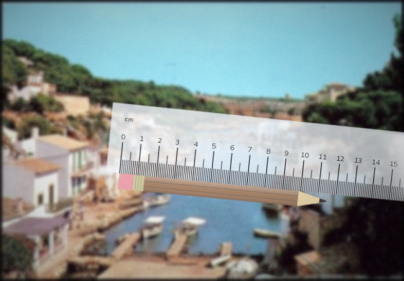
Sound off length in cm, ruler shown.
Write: 11.5 cm
